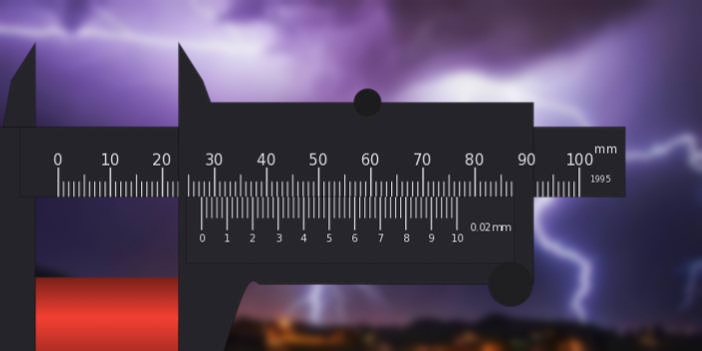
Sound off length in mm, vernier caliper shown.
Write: 27.5 mm
